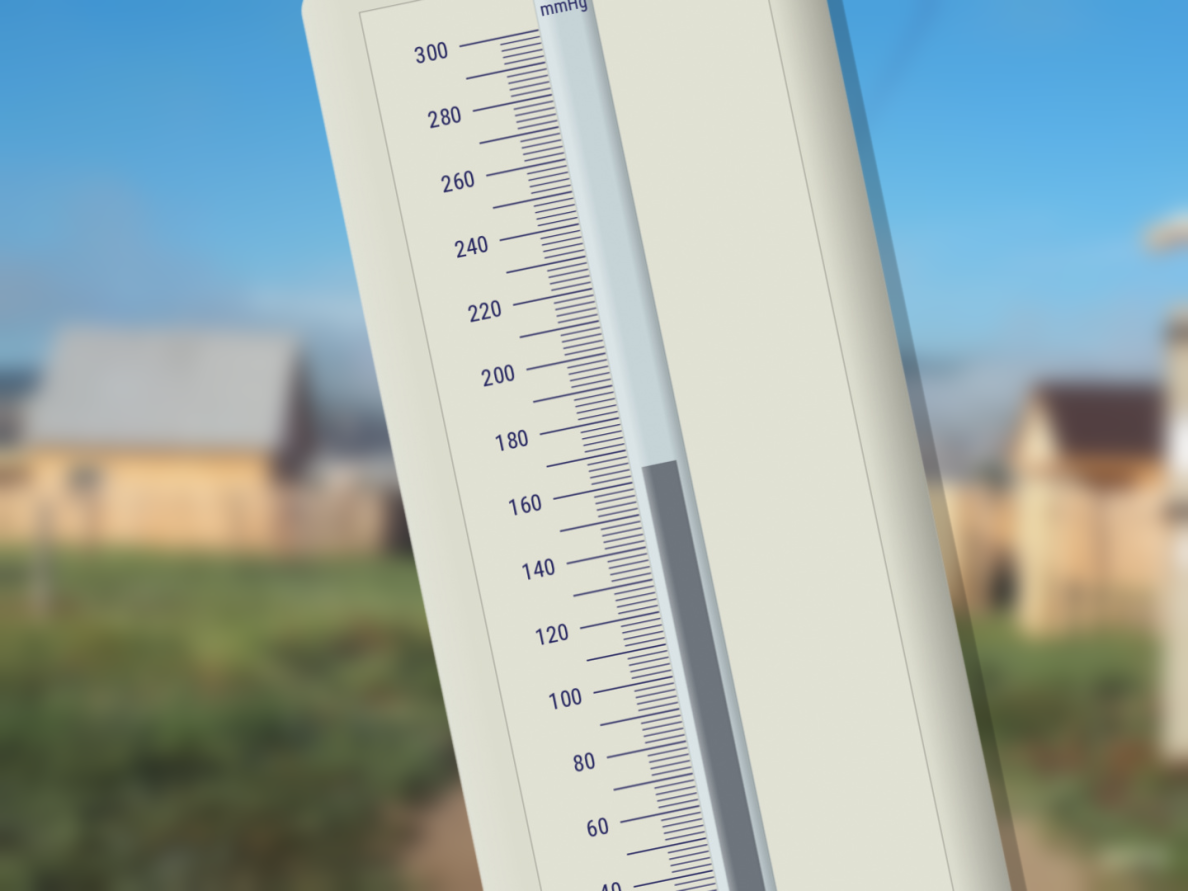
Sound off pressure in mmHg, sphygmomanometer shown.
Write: 164 mmHg
